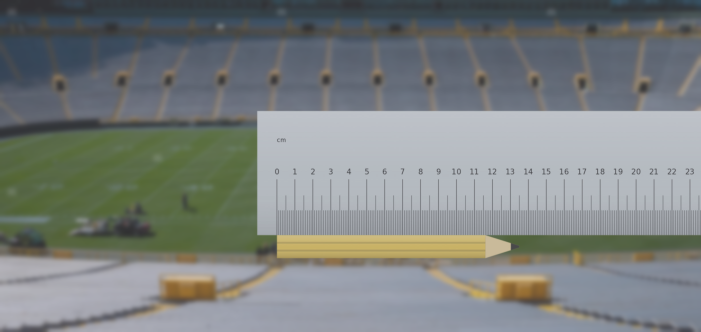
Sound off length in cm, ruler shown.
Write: 13.5 cm
